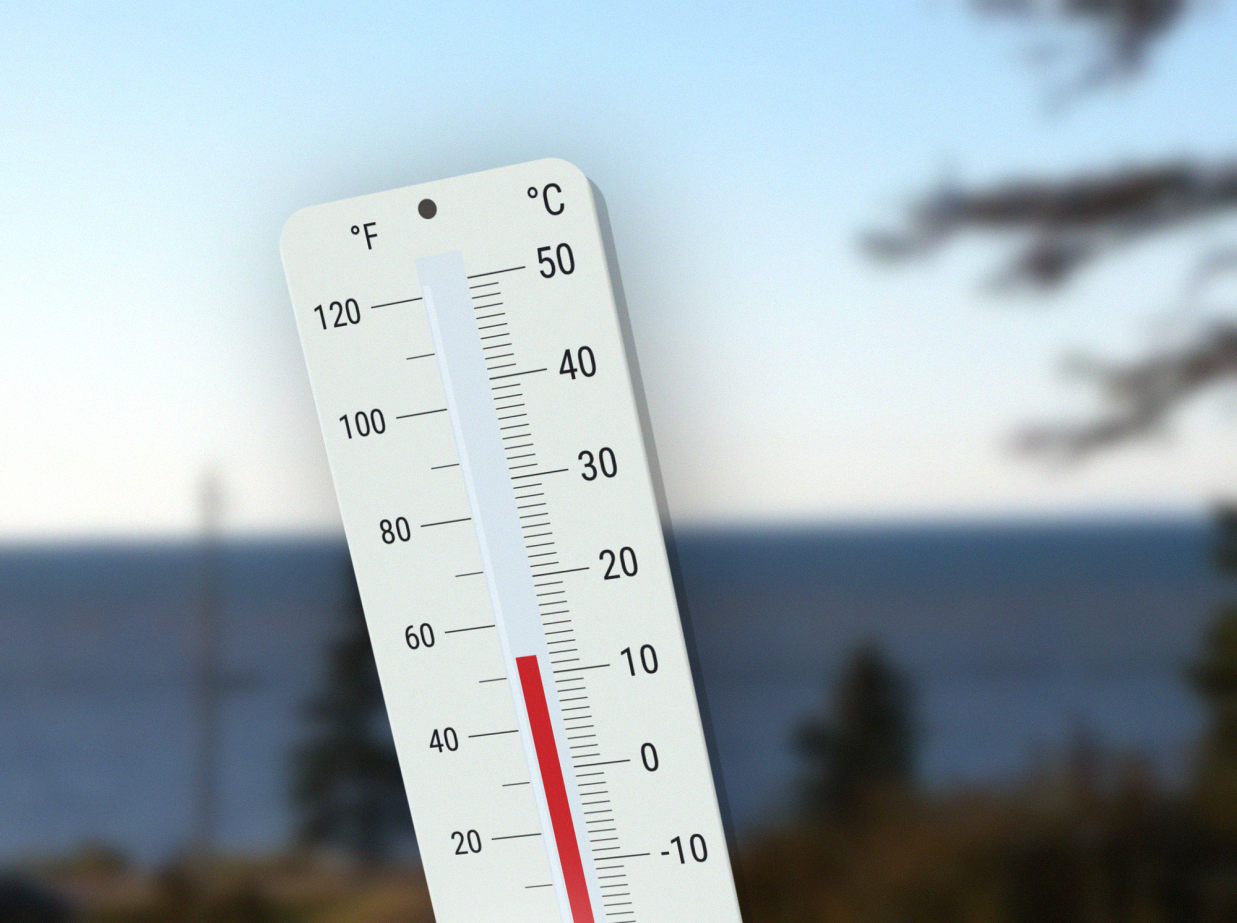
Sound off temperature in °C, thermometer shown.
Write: 12 °C
